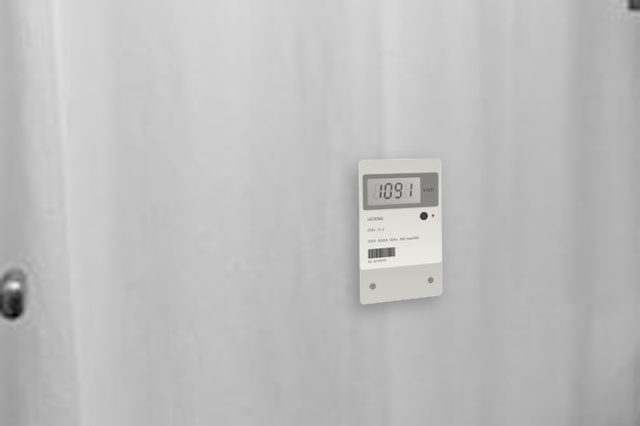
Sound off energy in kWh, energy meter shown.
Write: 1091 kWh
